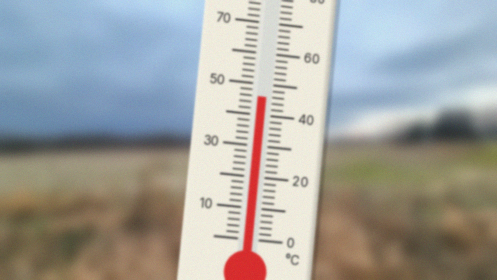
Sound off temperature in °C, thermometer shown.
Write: 46 °C
